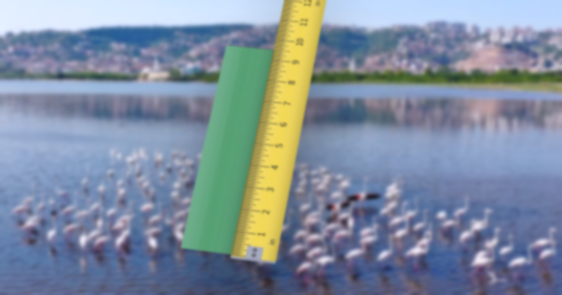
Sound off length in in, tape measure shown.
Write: 9.5 in
